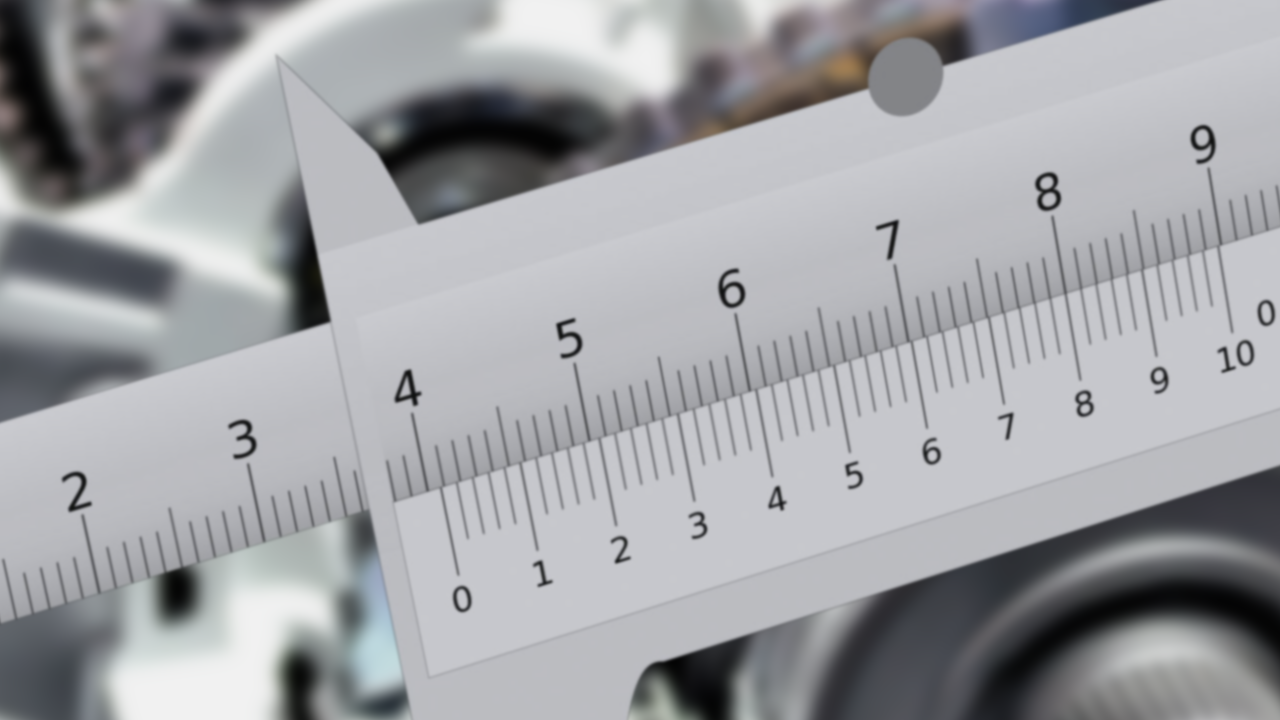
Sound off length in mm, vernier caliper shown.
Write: 40.8 mm
